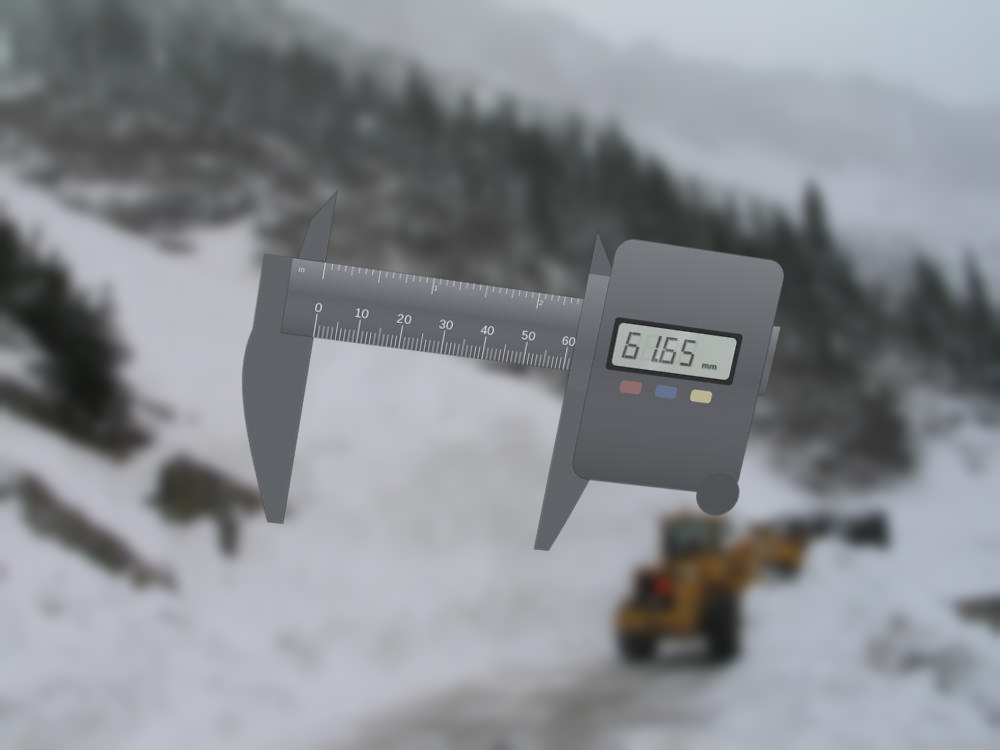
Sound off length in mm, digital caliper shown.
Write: 61.65 mm
